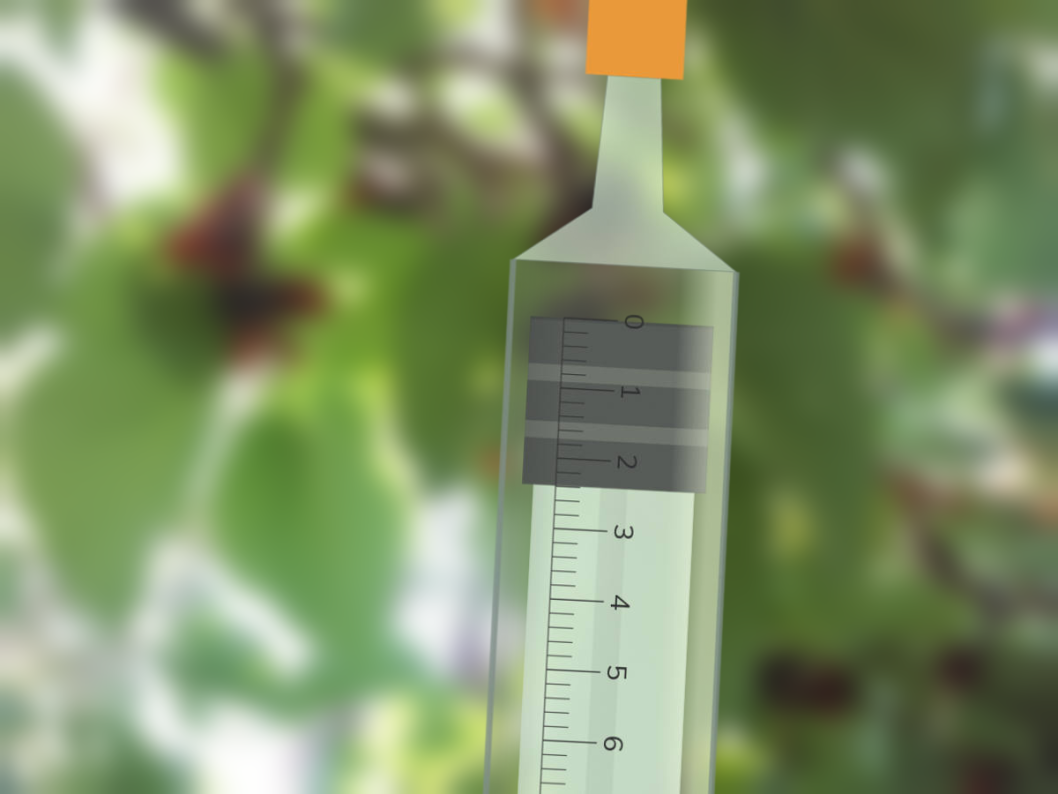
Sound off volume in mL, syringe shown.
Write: 0 mL
